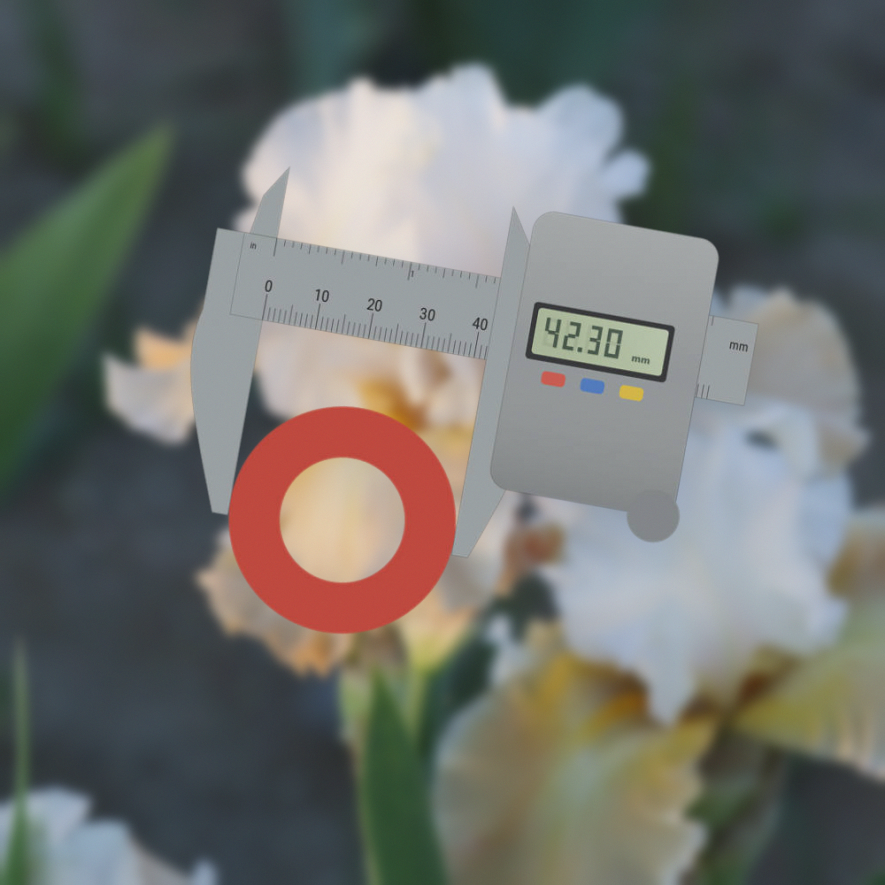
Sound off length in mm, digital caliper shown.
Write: 42.30 mm
